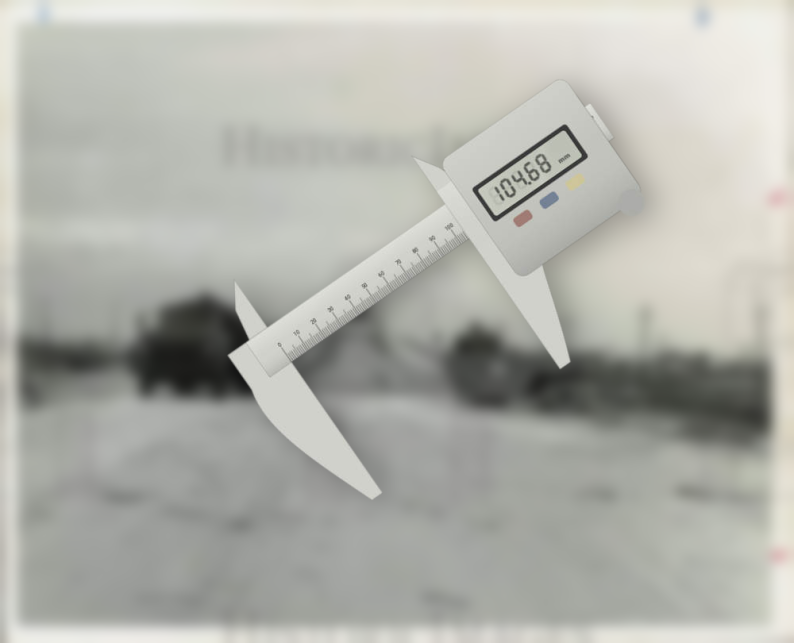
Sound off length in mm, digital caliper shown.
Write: 104.68 mm
